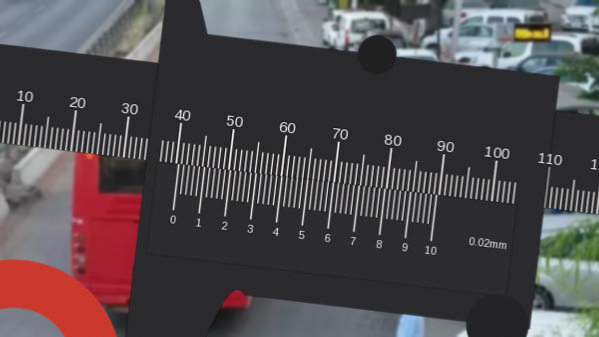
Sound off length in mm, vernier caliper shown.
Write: 40.5 mm
